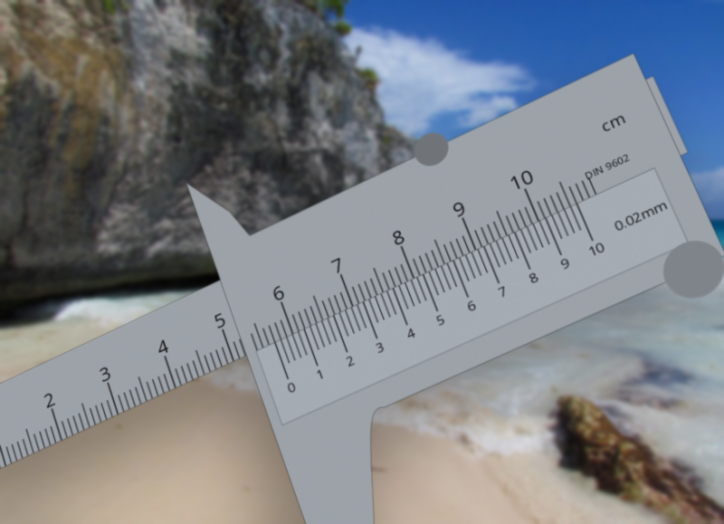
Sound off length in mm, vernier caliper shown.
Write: 57.0 mm
